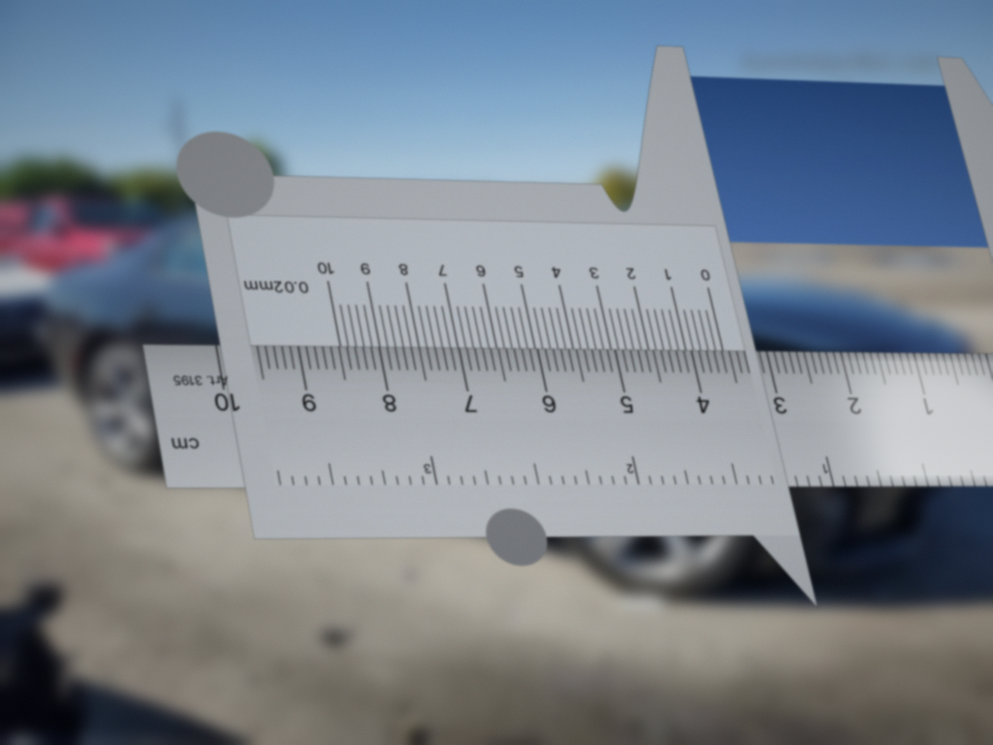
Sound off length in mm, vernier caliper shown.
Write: 35.8 mm
